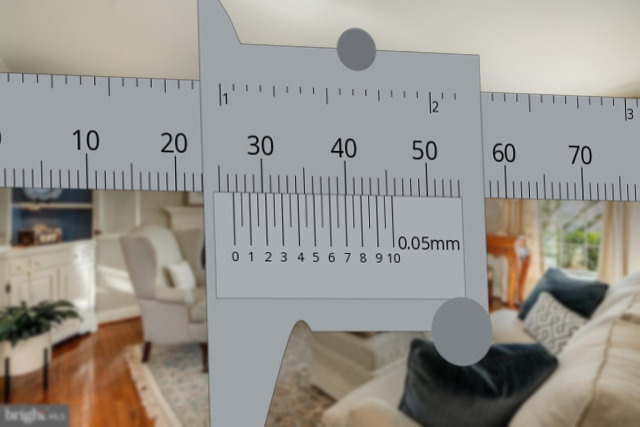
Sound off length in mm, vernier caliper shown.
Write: 26.6 mm
